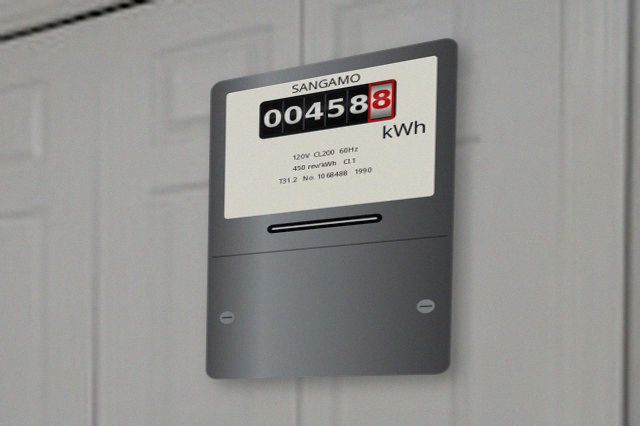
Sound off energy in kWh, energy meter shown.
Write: 458.8 kWh
